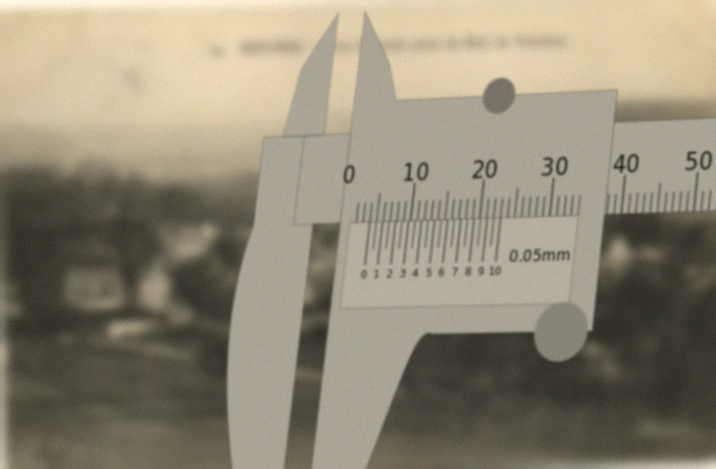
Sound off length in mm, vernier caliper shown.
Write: 4.0 mm
